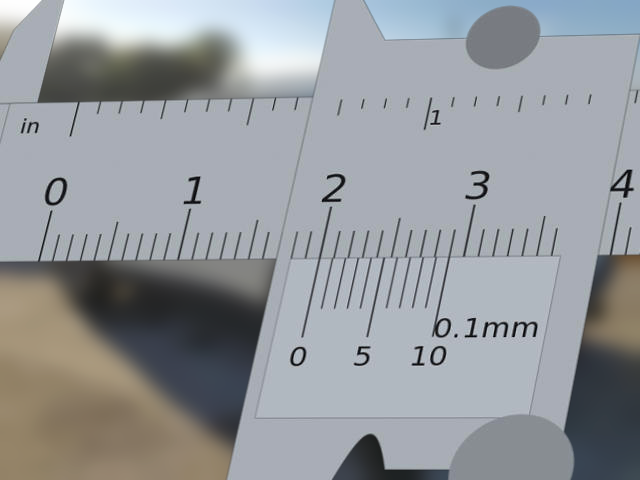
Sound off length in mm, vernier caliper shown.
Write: 20.0 mm
